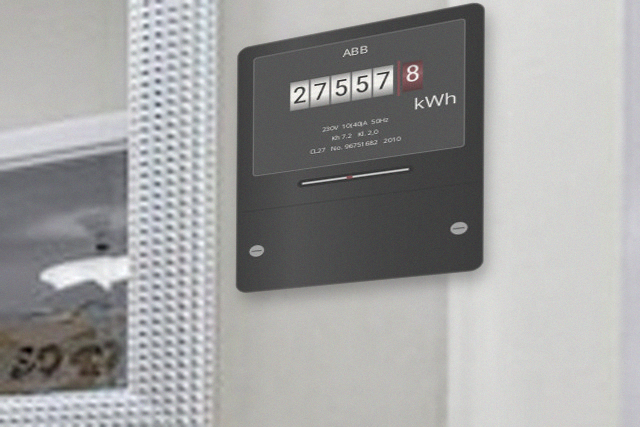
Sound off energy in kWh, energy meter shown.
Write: 27557.8 kWh
